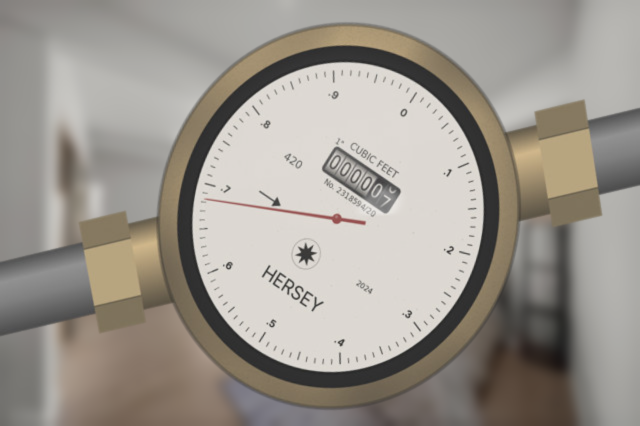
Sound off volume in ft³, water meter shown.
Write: 6.68 ft³
